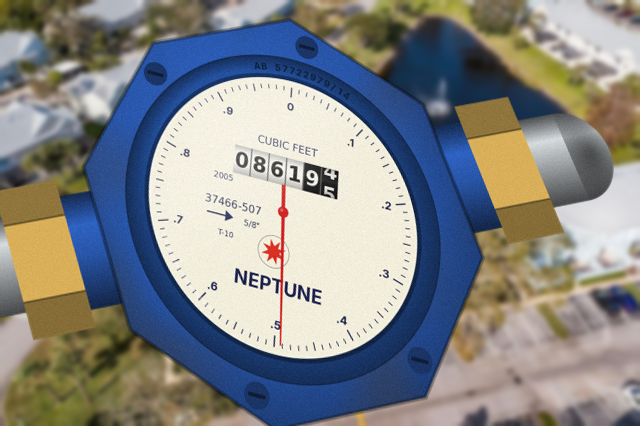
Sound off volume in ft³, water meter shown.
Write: 86194.49 ft³
